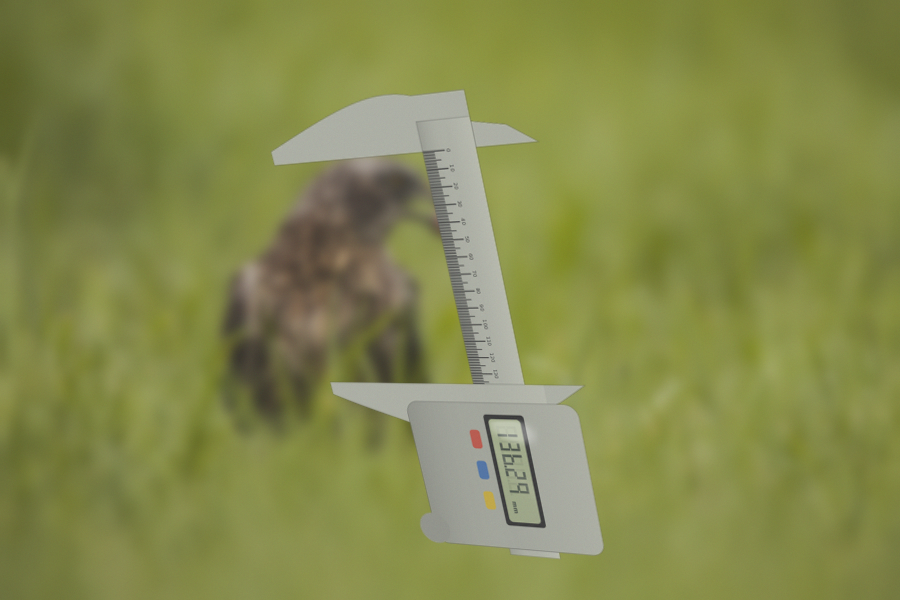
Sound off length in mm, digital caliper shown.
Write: 136.29 mm
